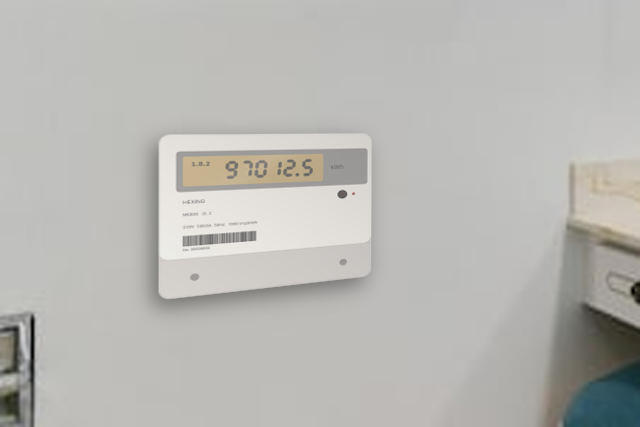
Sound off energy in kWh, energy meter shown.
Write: 97012.5 kWh
